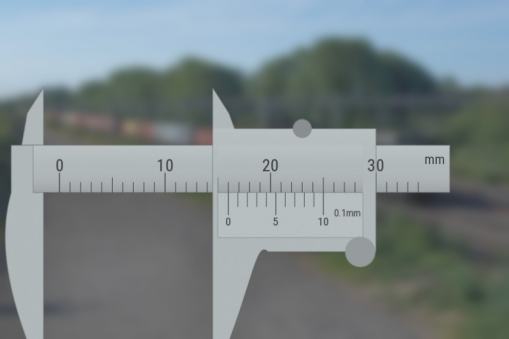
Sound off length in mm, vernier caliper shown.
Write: 16.0 mm
